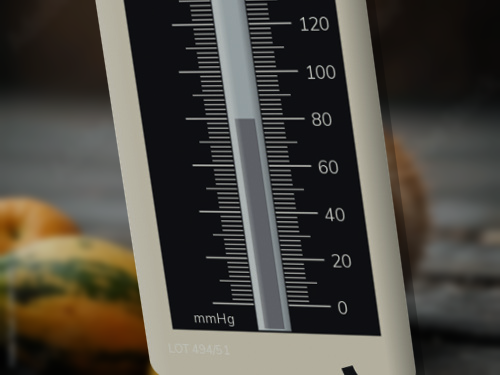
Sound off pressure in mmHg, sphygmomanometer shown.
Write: 80 mmHg
